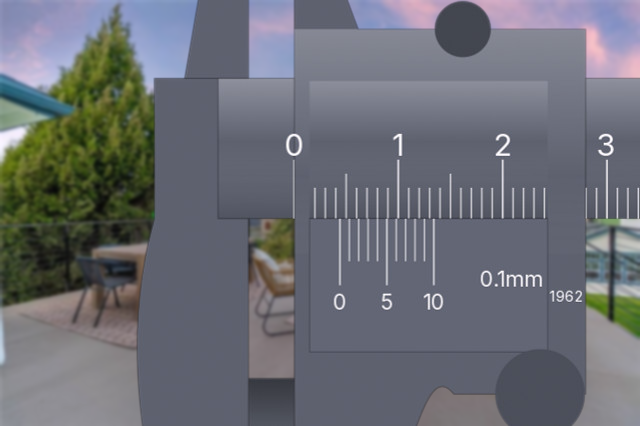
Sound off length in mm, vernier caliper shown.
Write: 4.4 mm
